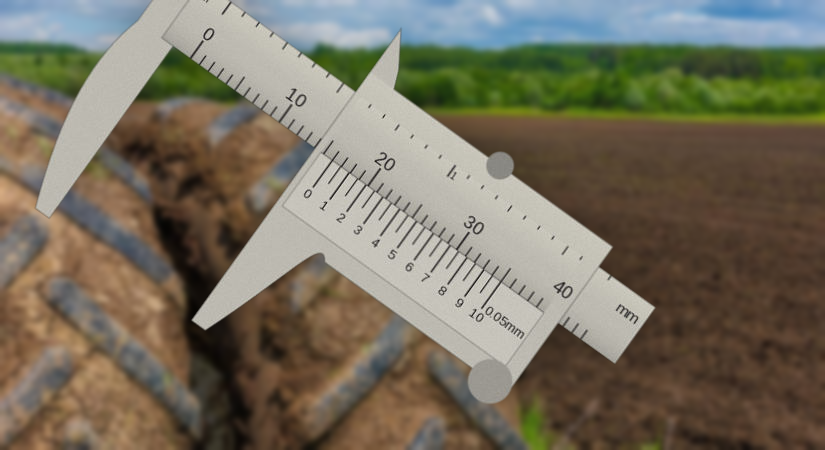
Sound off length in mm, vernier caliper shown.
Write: 16.0 mm
